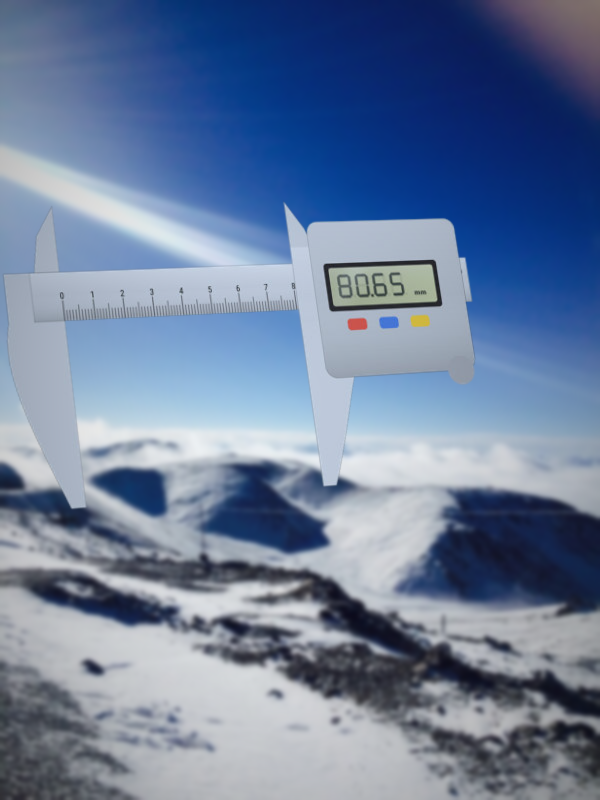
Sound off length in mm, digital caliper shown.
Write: 80.65 mm
